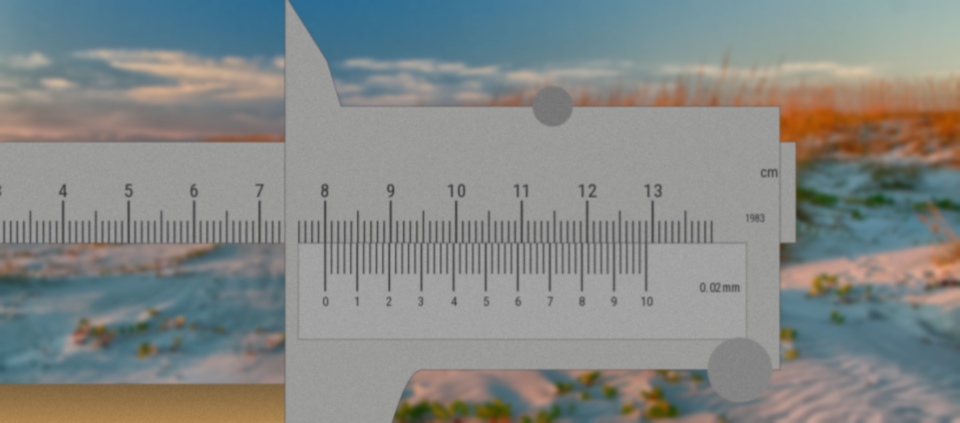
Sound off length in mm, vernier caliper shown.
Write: 80.0 mm
